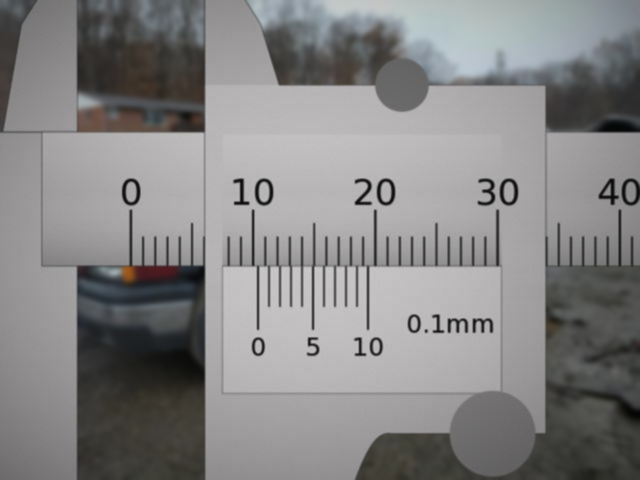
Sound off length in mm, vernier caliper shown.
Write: 10.4 mm
